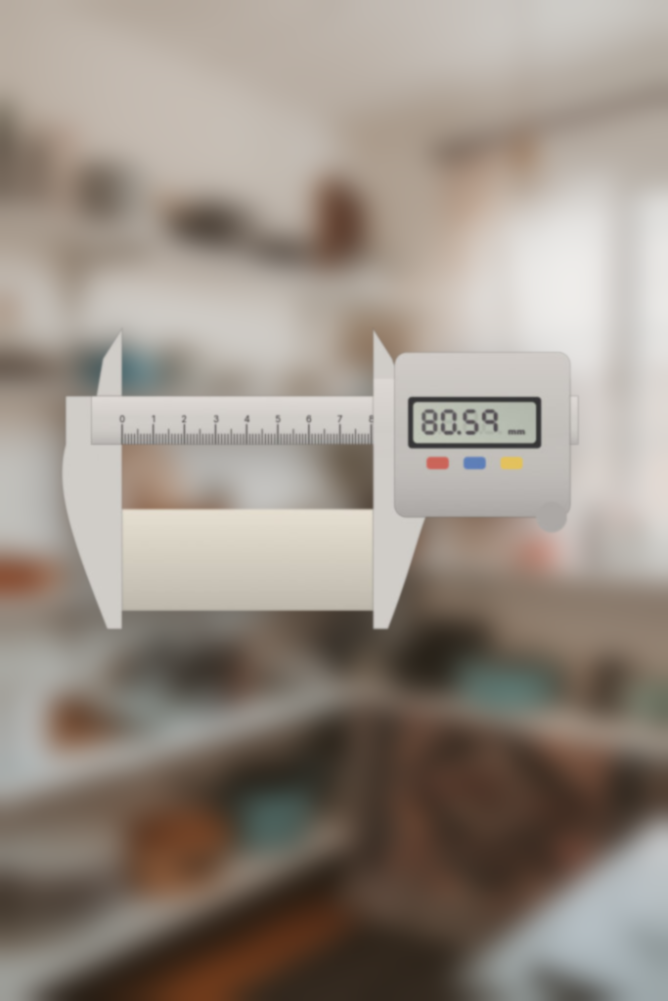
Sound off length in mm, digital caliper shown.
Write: 80.59 mm
